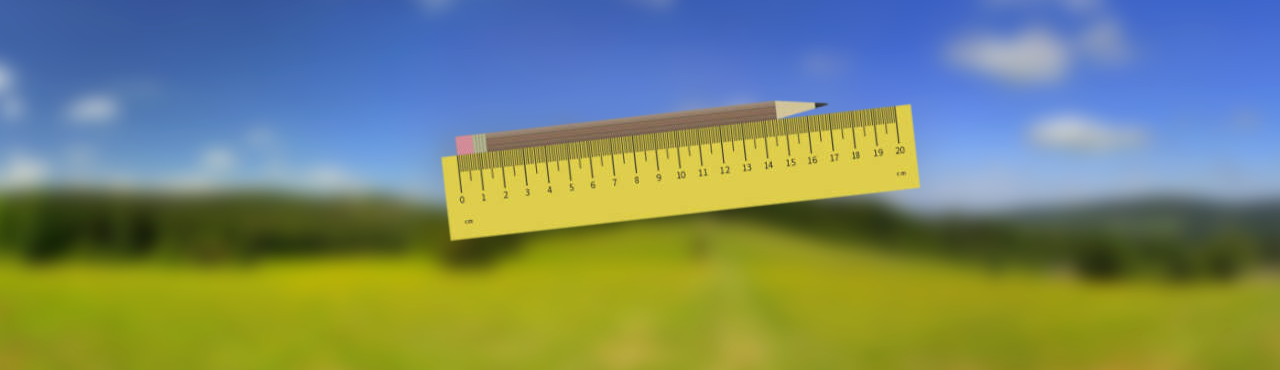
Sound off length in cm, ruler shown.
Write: 17 cm
